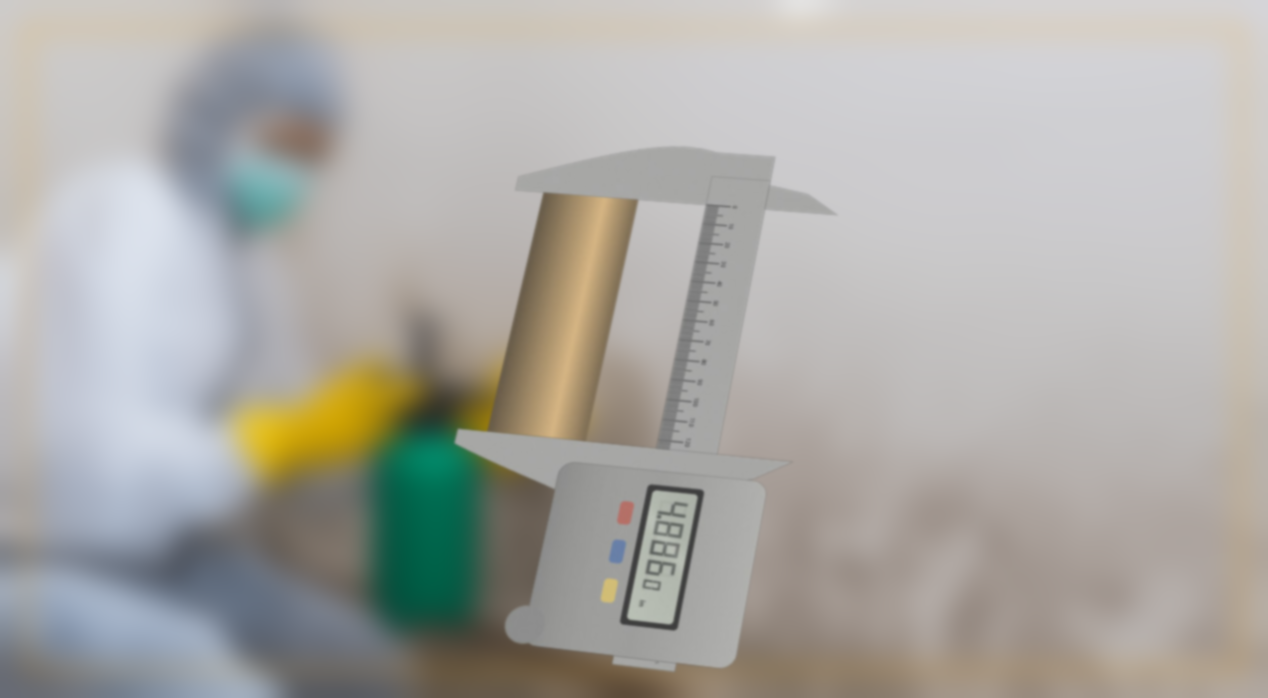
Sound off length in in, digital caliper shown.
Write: 4.8860 in
